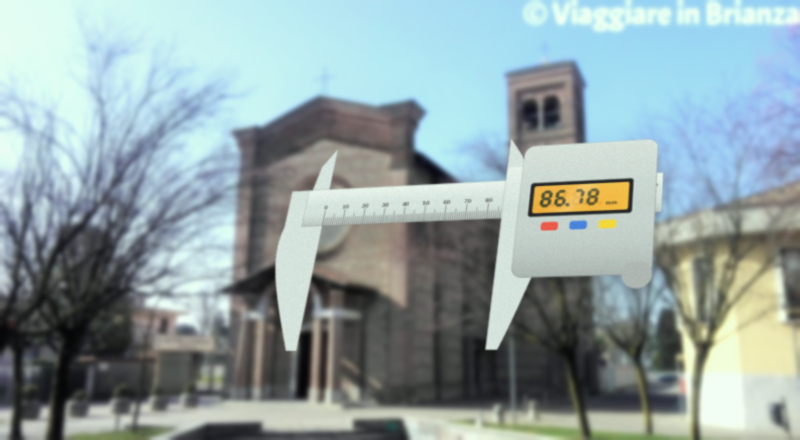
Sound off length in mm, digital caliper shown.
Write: 86.78 mm
